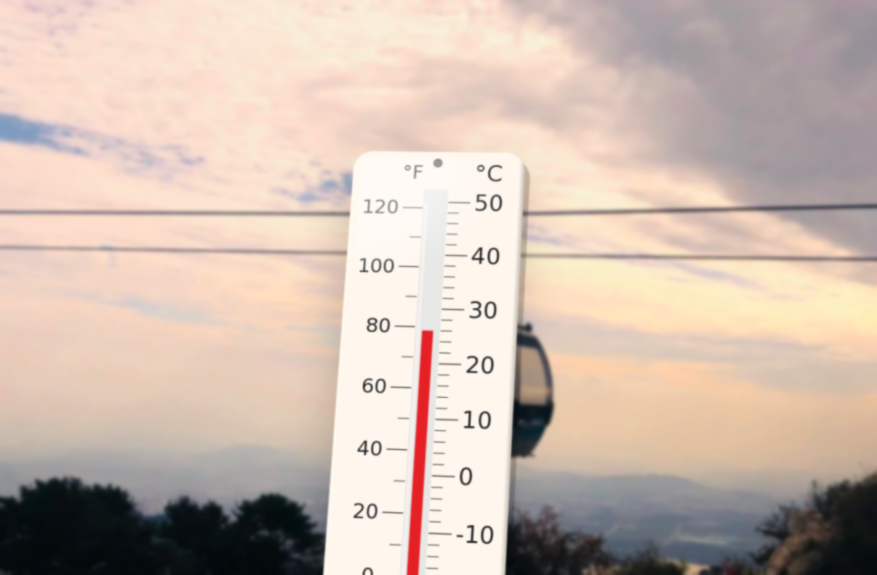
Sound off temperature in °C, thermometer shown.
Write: 26 °C
